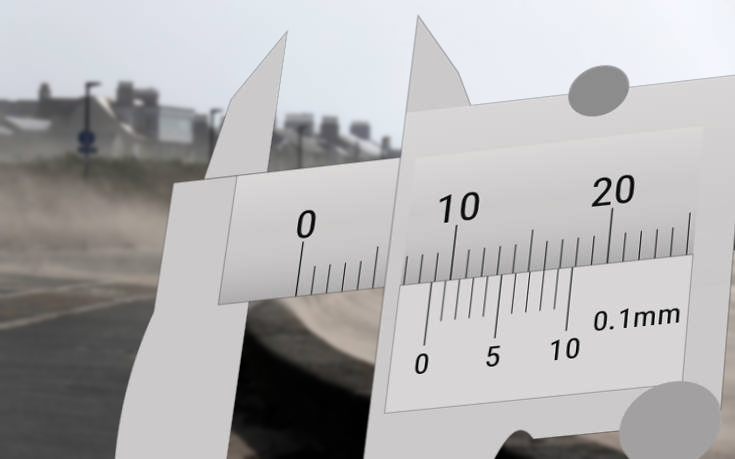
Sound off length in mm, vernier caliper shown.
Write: 8.8 mm
